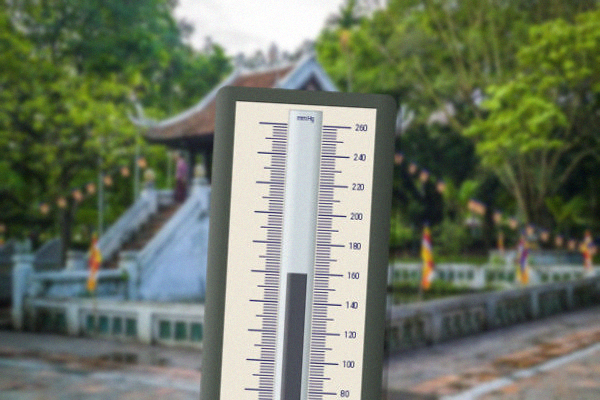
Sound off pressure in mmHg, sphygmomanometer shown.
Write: 160 mmHg
